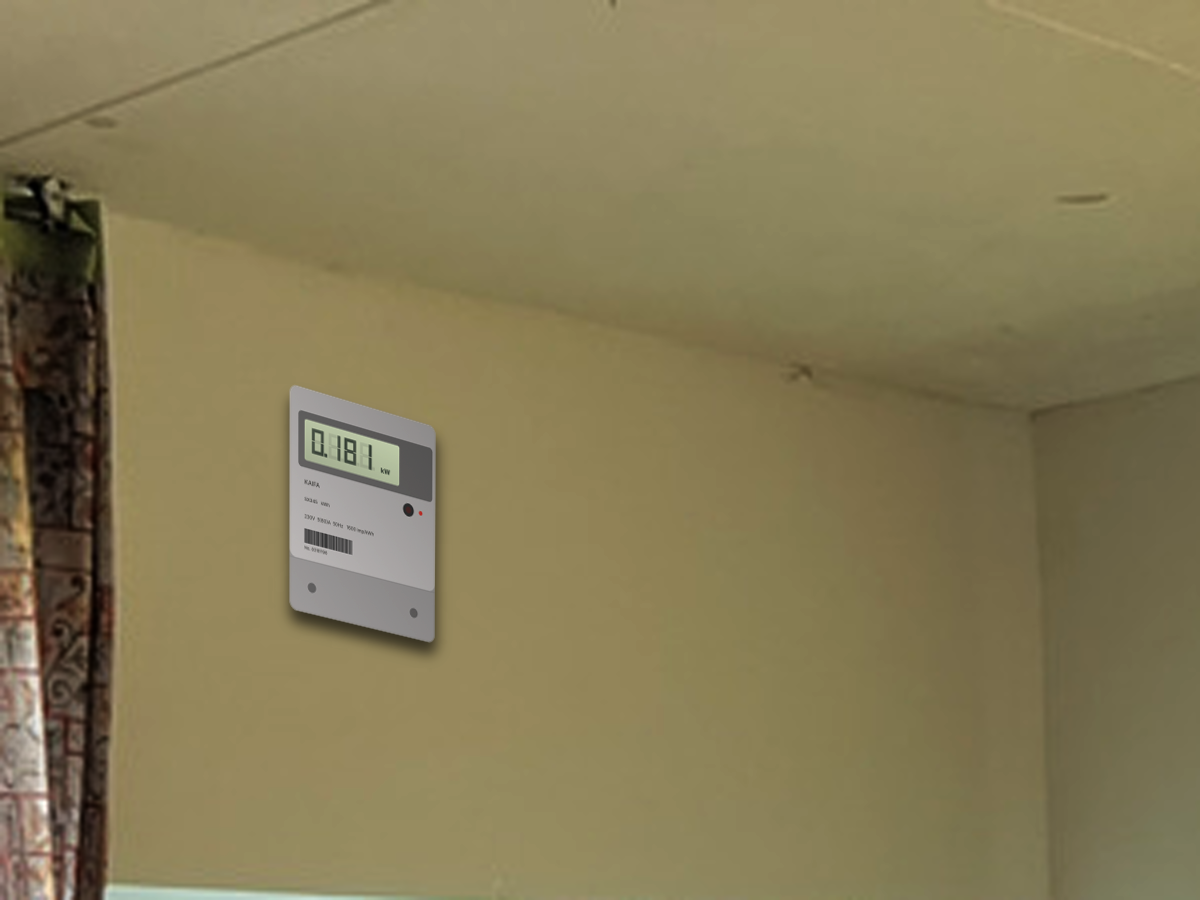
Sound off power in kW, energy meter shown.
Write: 0.181 kW
